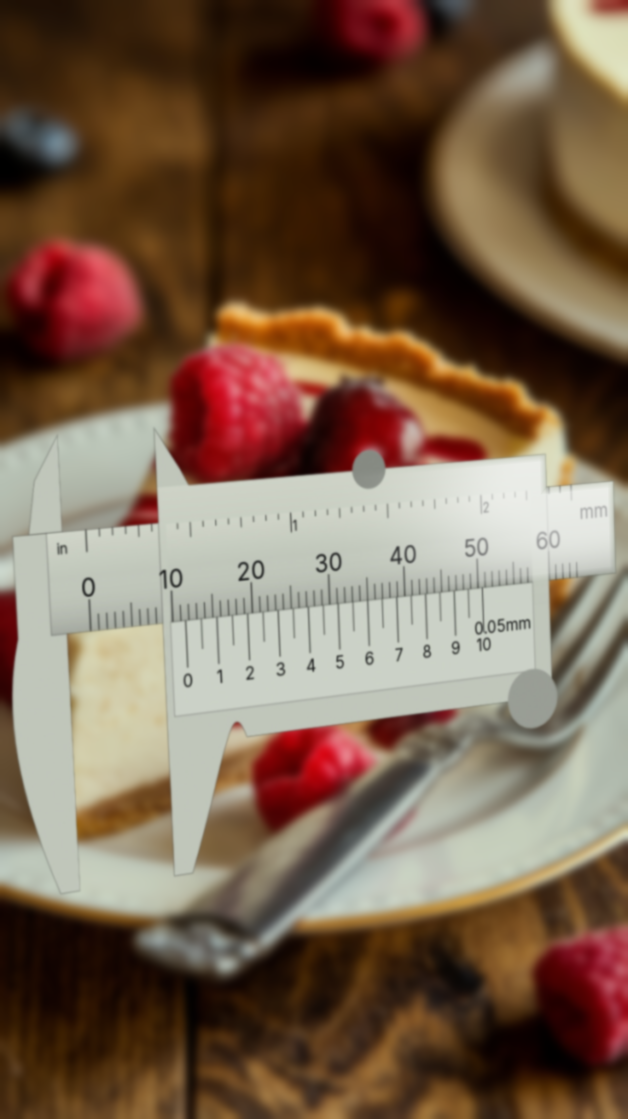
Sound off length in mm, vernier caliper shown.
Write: 11.6 mm
